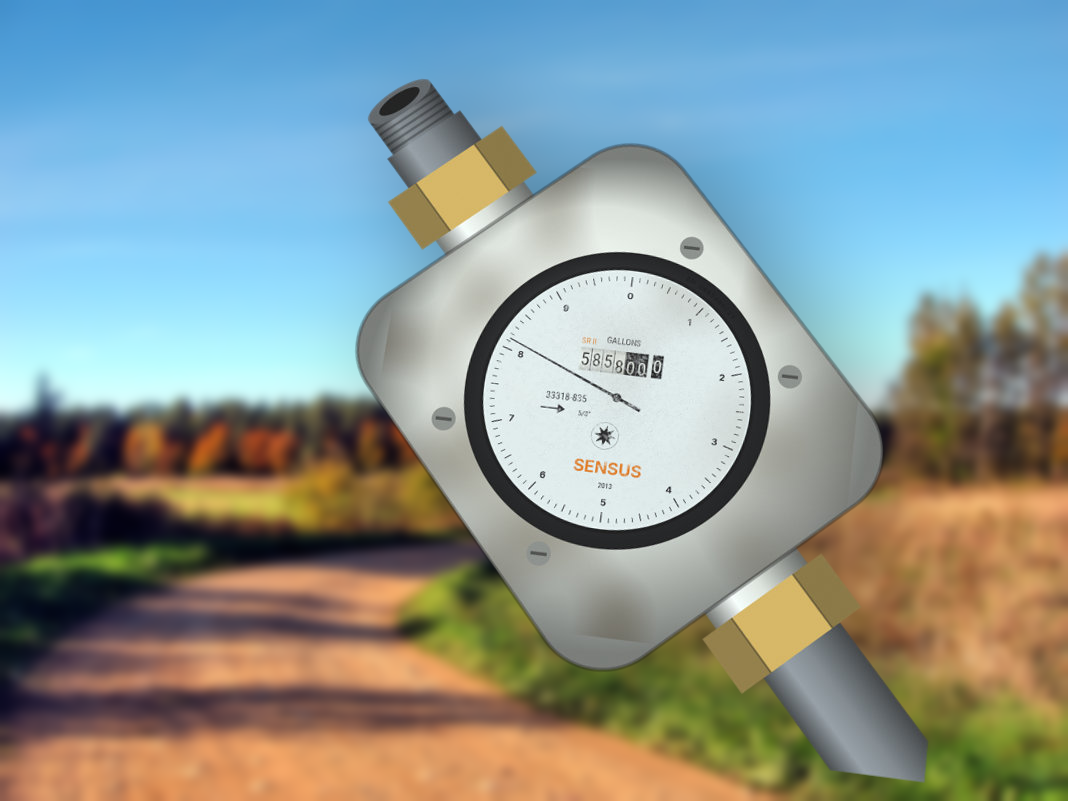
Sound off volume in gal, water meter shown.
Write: 5857998.1 gal
